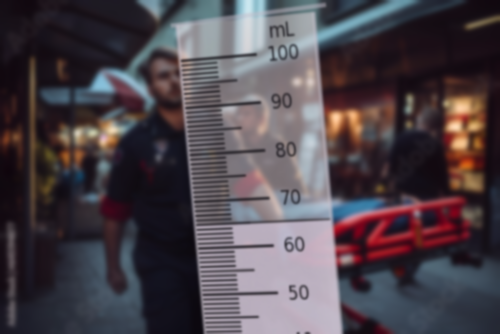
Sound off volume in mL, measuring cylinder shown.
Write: 65 mL
